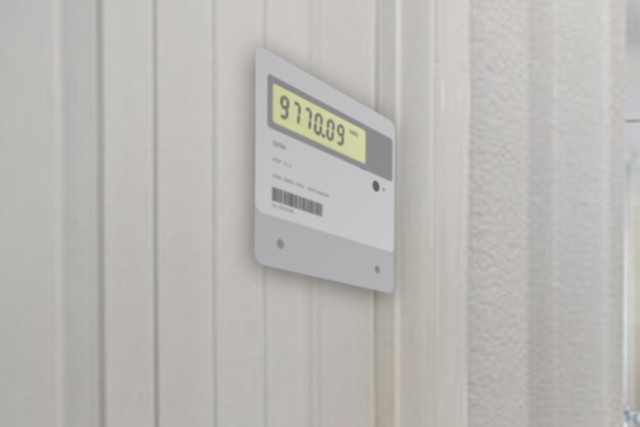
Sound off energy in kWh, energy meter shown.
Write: 9770.09 kWh
